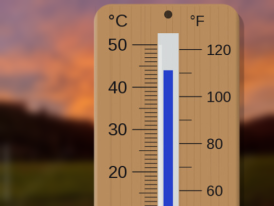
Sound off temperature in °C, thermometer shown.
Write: 44 °C
